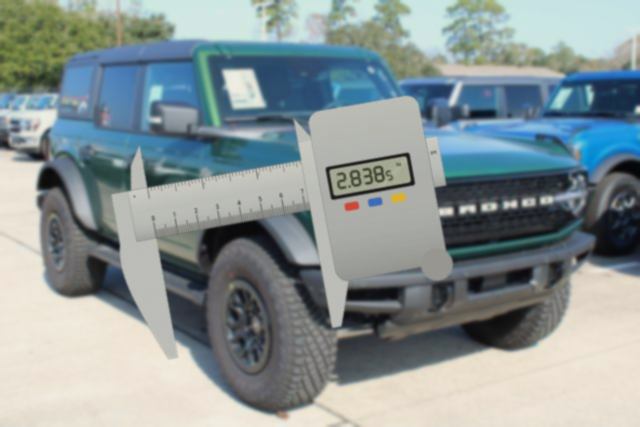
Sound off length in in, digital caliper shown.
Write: 2.8385 in
